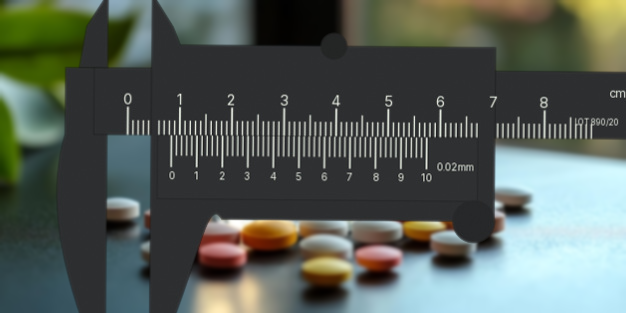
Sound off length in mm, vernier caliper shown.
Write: 8.4 mm
